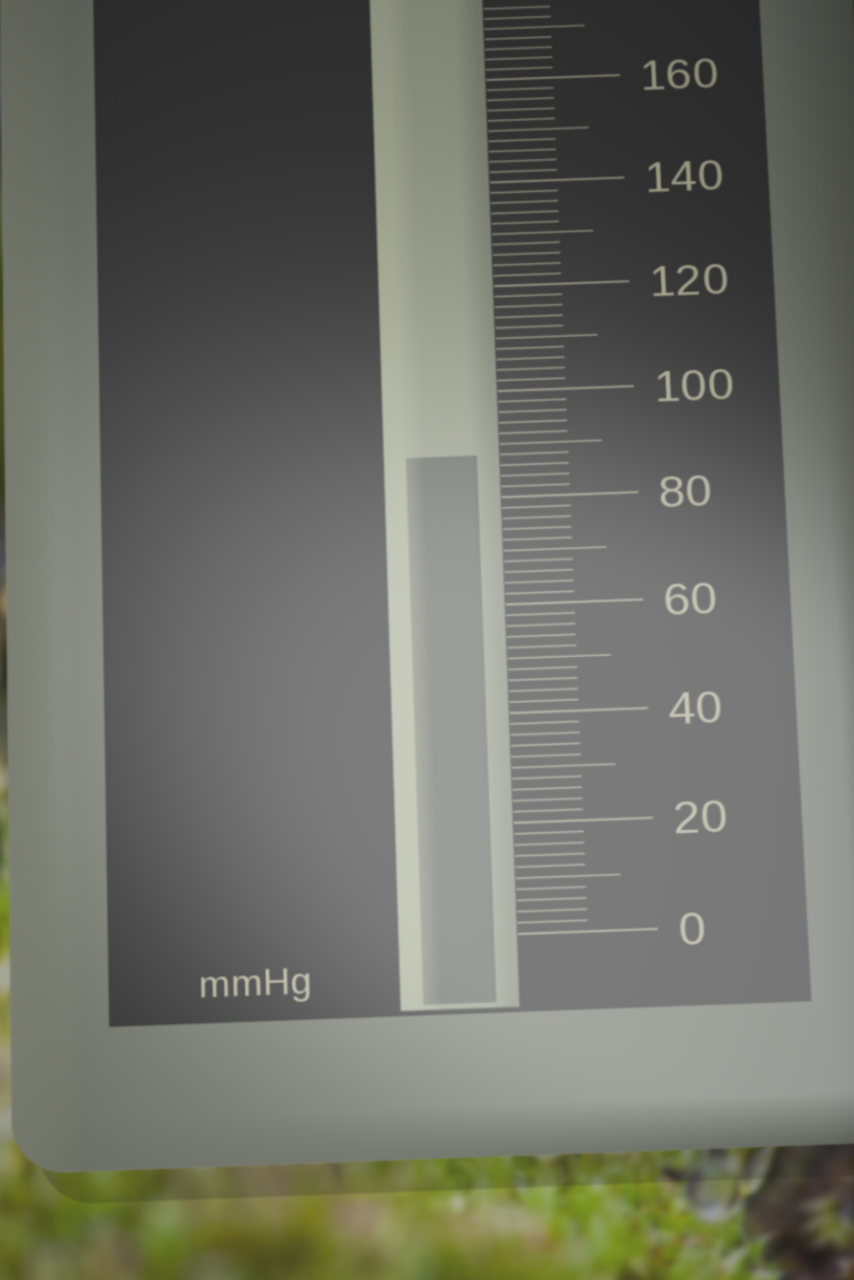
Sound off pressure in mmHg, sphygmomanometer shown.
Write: 88 mmHg
